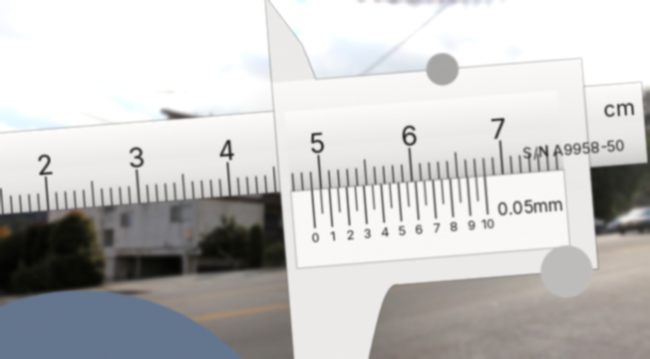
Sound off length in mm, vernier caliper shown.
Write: 49.0 mm
